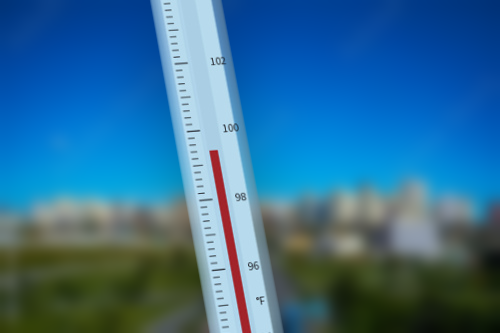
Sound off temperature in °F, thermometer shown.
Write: 99.4 °F
